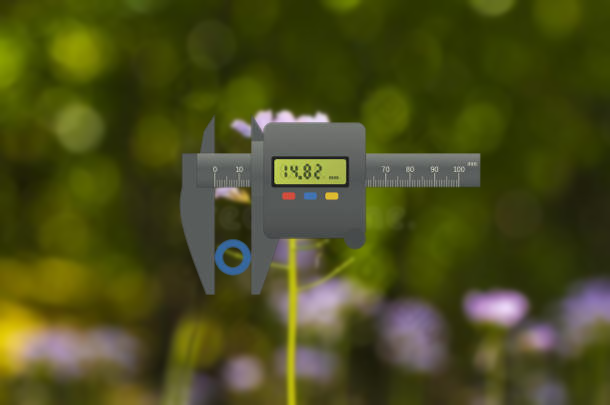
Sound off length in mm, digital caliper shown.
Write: 14.82 mm
